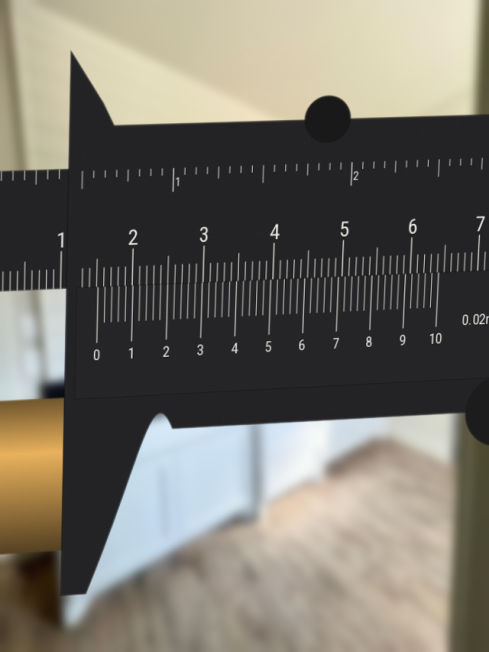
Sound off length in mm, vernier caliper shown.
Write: 15.2 mm
